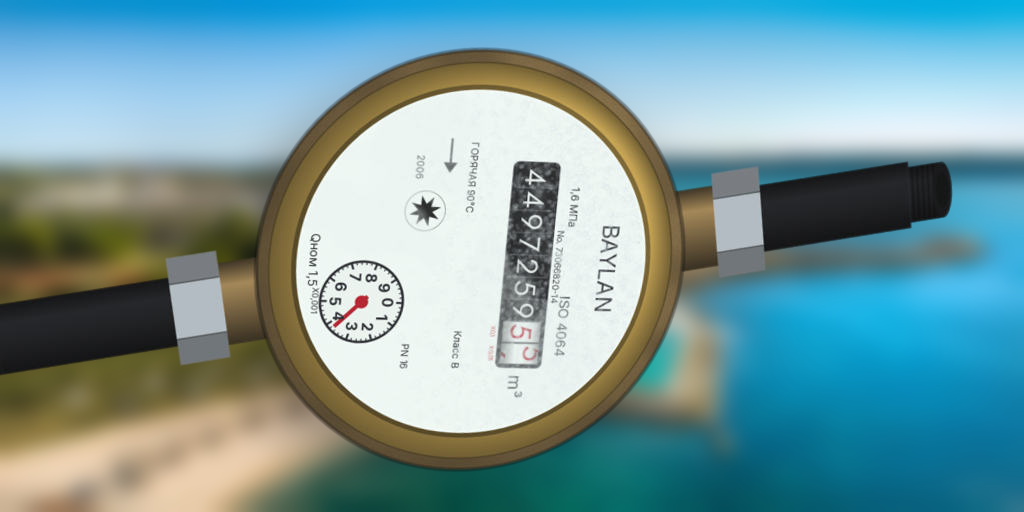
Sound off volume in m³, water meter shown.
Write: 4497259.553 m³
